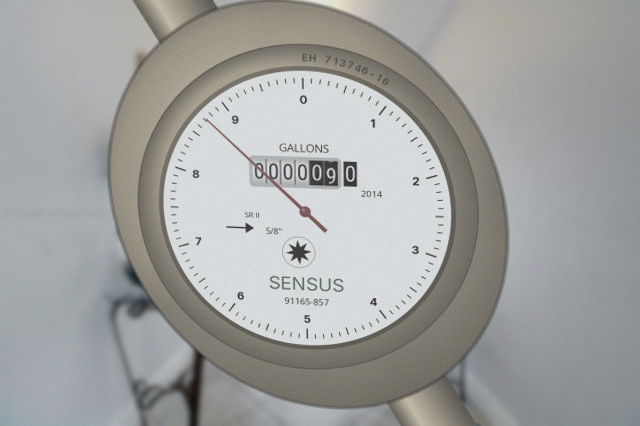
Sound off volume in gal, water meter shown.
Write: 88.7 gal
